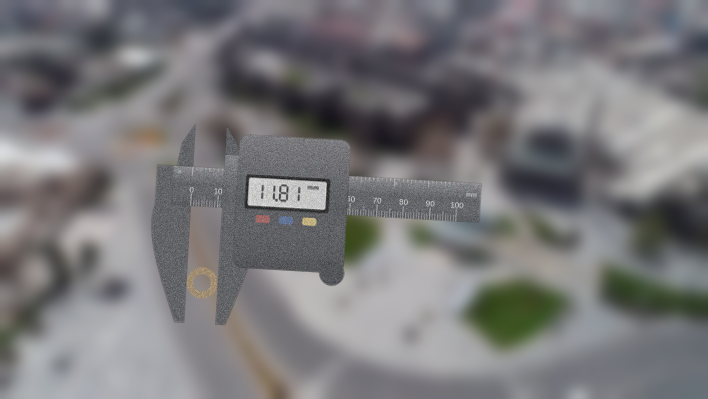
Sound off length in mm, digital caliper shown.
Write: 11.81 mm
